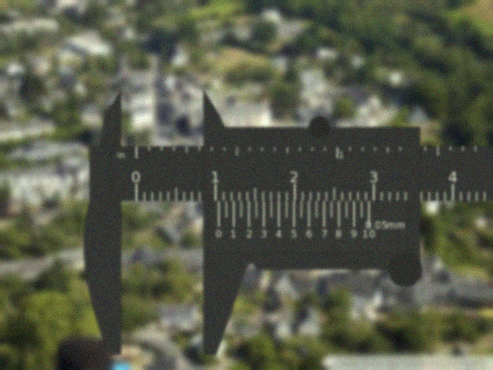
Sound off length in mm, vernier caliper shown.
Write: 10.4 mm
